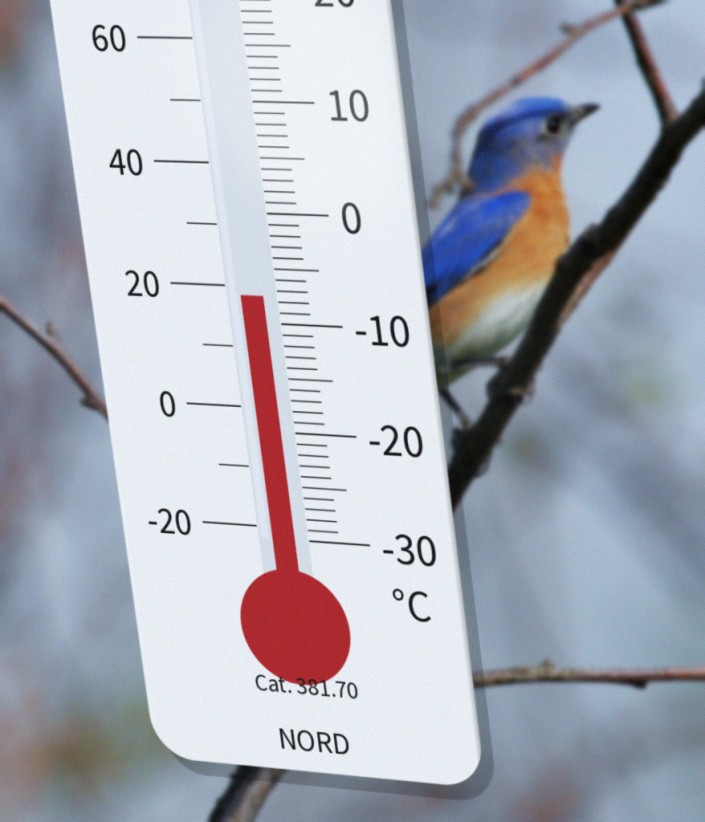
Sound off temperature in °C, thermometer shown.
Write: -7.5 °C
